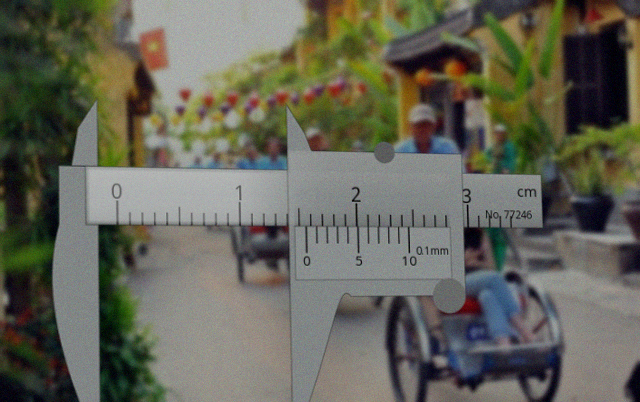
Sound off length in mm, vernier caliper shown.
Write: 15.6 mm
